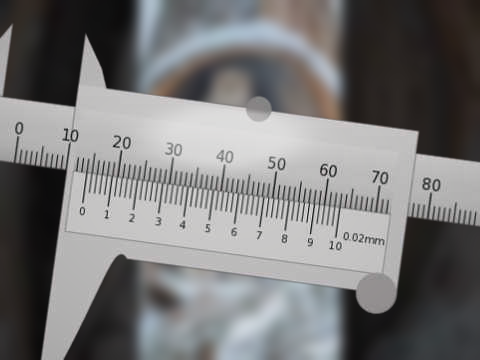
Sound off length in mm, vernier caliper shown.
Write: 14.0 mm
